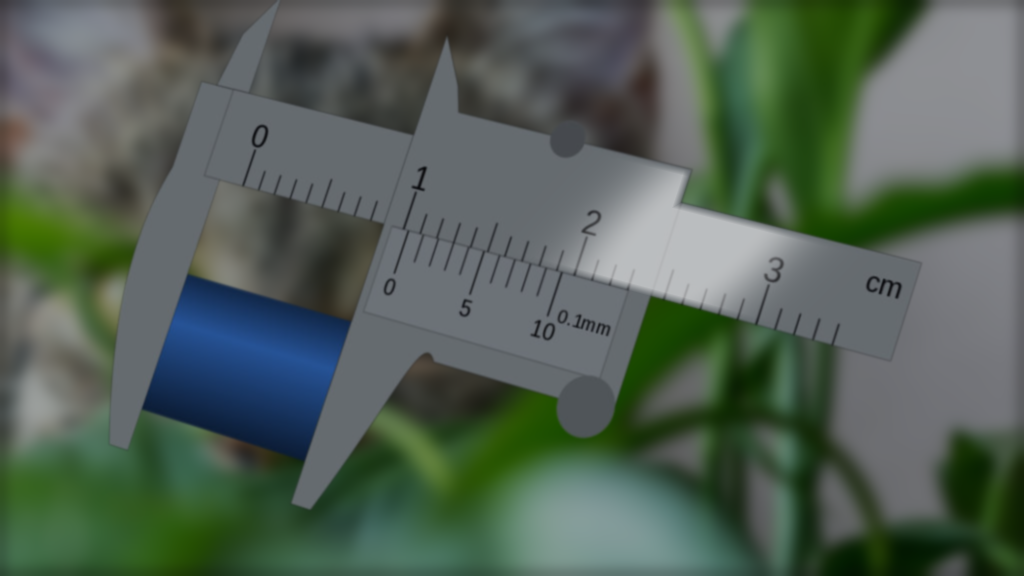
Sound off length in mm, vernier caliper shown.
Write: 10.3 mm
